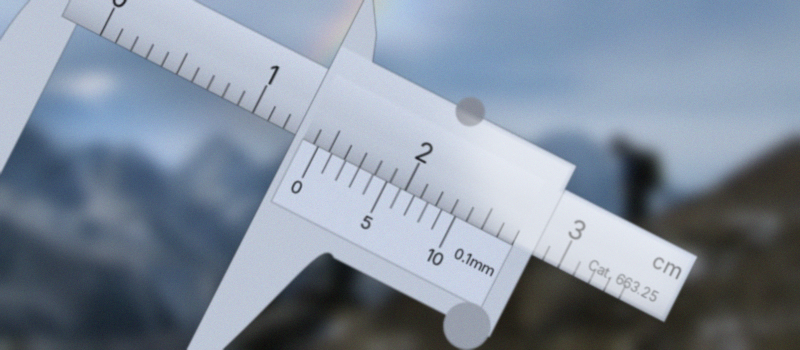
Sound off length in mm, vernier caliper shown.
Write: 14.3 mm
